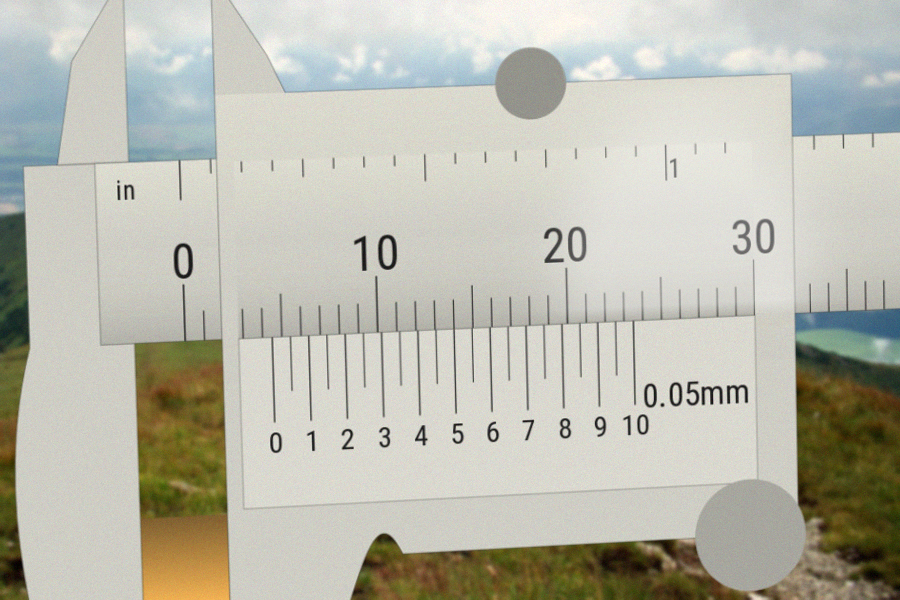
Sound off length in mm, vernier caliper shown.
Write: 4.5 mm
